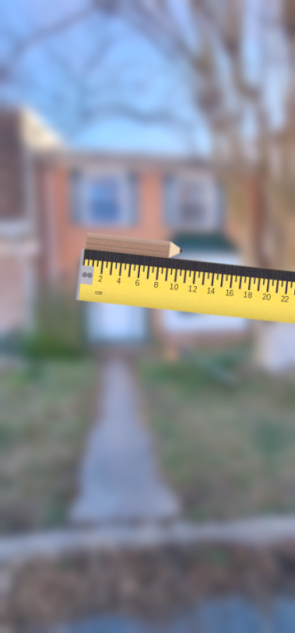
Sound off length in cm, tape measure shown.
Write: 10.5 cm
